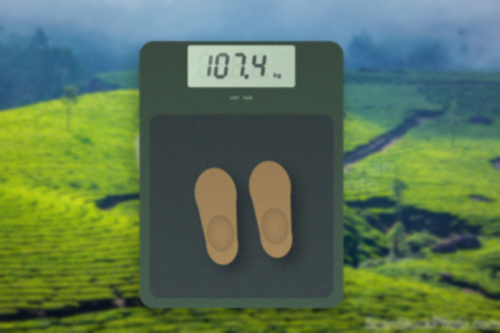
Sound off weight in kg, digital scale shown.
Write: 107.4 kg
